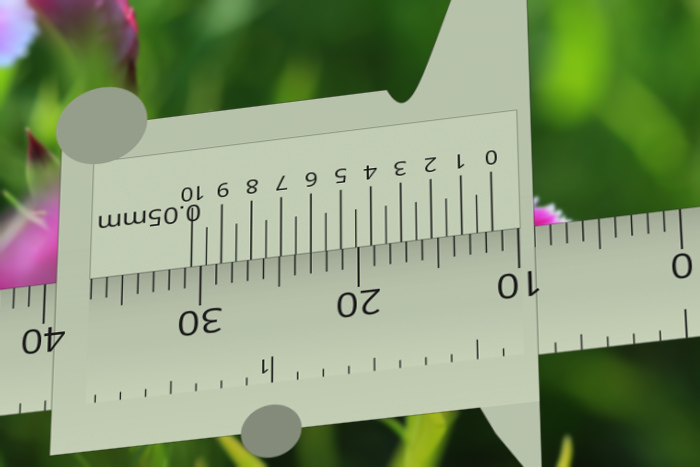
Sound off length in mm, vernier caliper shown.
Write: 11.6 mm
